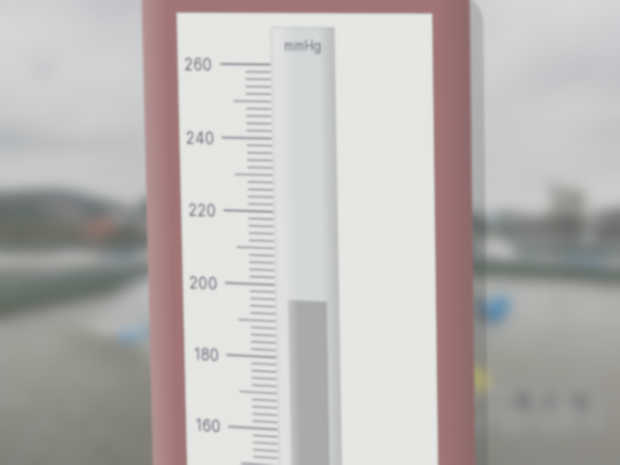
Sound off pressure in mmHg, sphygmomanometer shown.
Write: 196 mmHg
